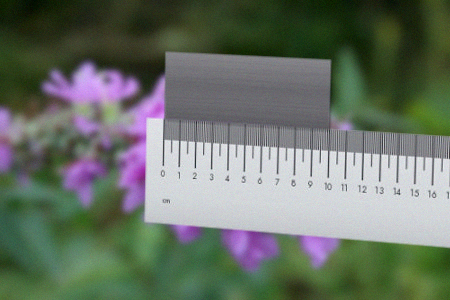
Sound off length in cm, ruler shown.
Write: 10 cm
